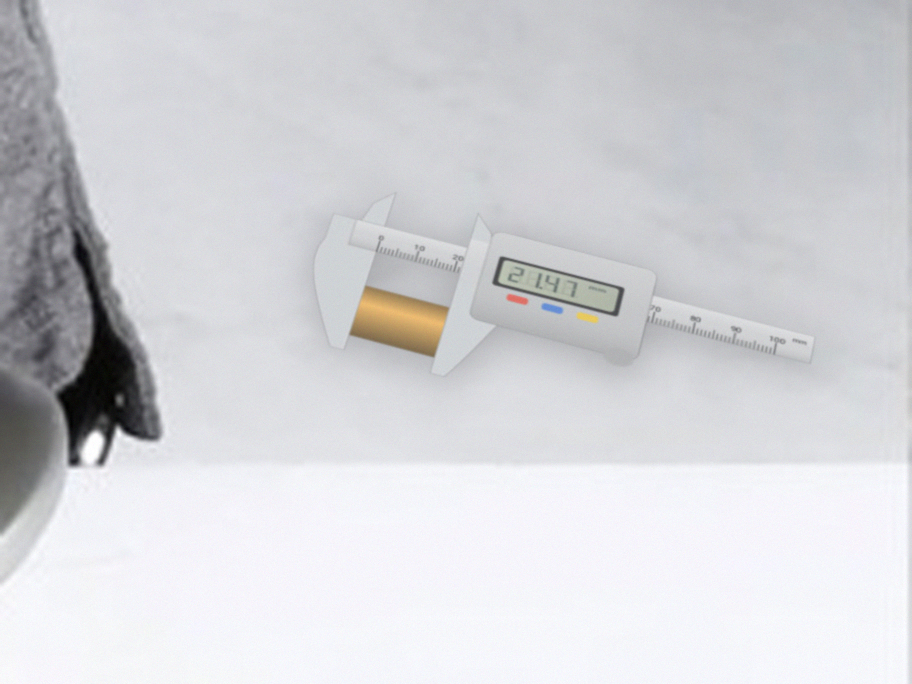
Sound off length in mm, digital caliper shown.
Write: 21.47 mm
